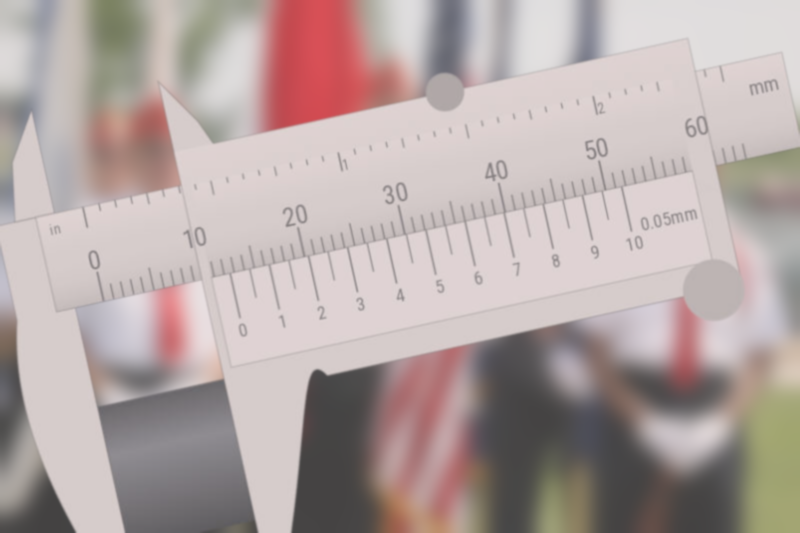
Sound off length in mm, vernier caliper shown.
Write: 12.6 mm
